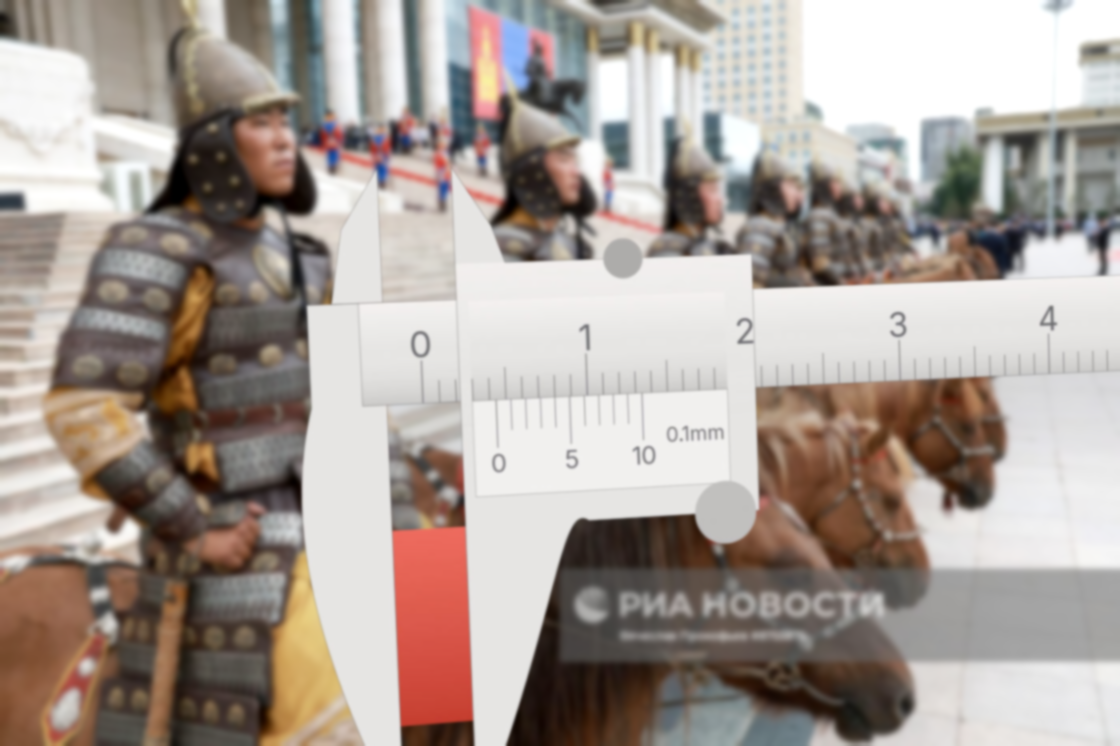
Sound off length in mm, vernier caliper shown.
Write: 4.4 mm
